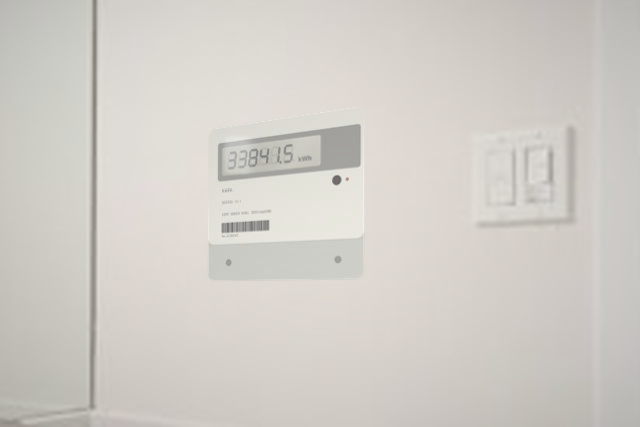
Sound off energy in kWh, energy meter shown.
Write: 33841.5 kWh
